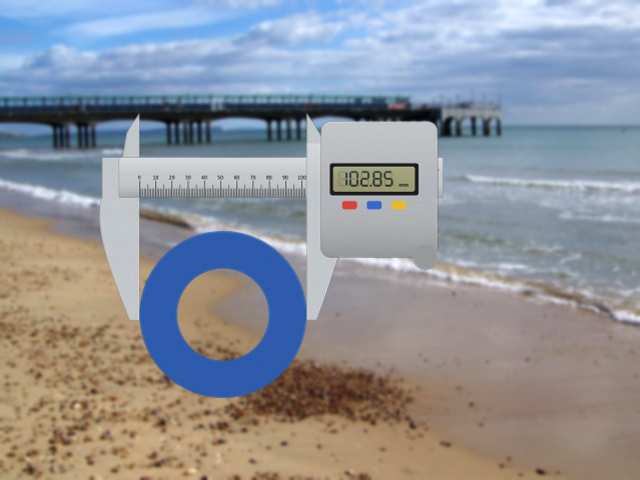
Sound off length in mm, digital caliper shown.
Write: 102.85 mm
